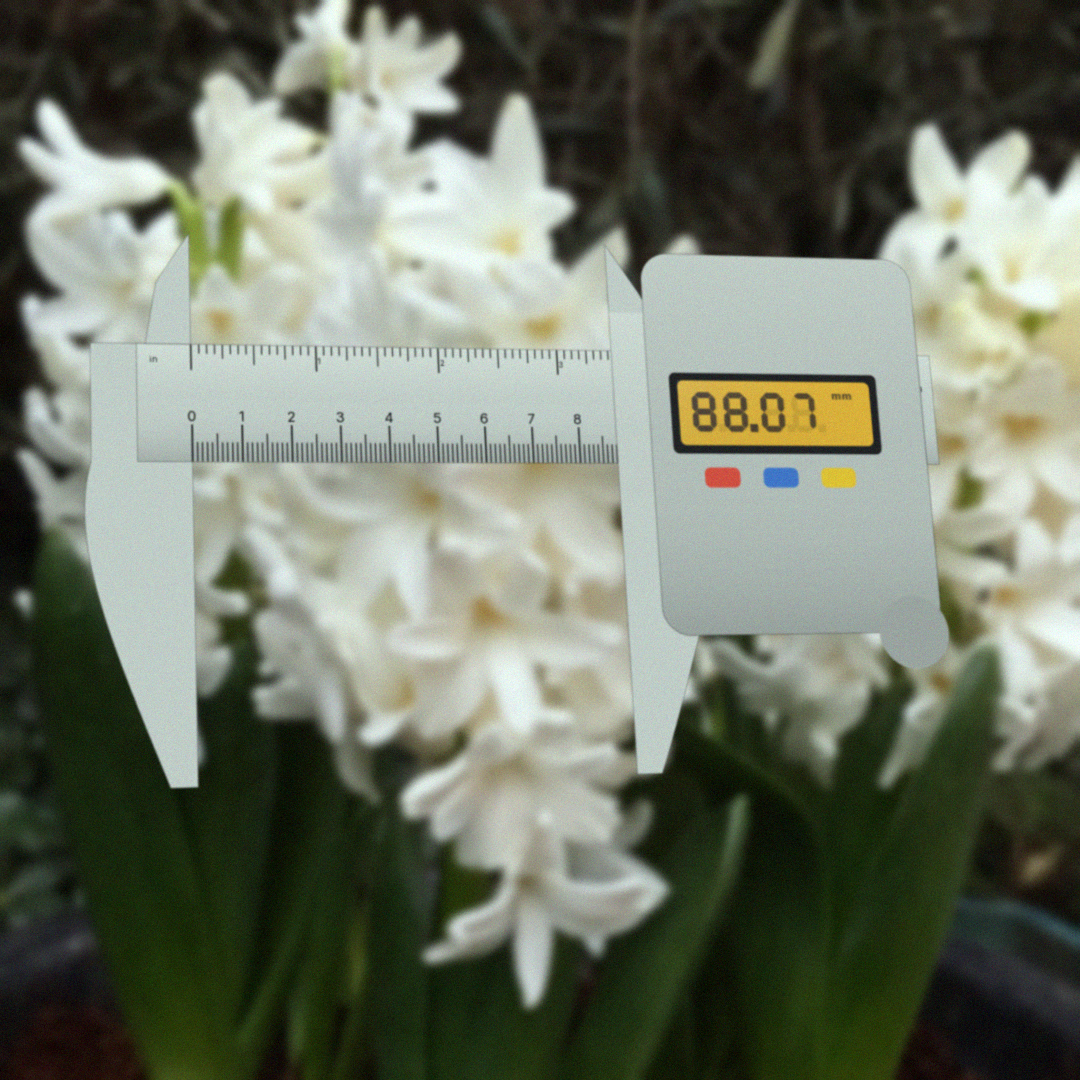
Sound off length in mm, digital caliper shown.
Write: 88.07 mm
